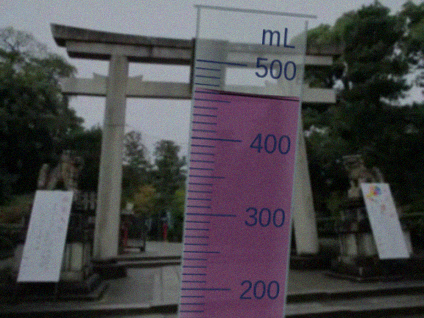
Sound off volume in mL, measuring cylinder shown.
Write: 460 mL
